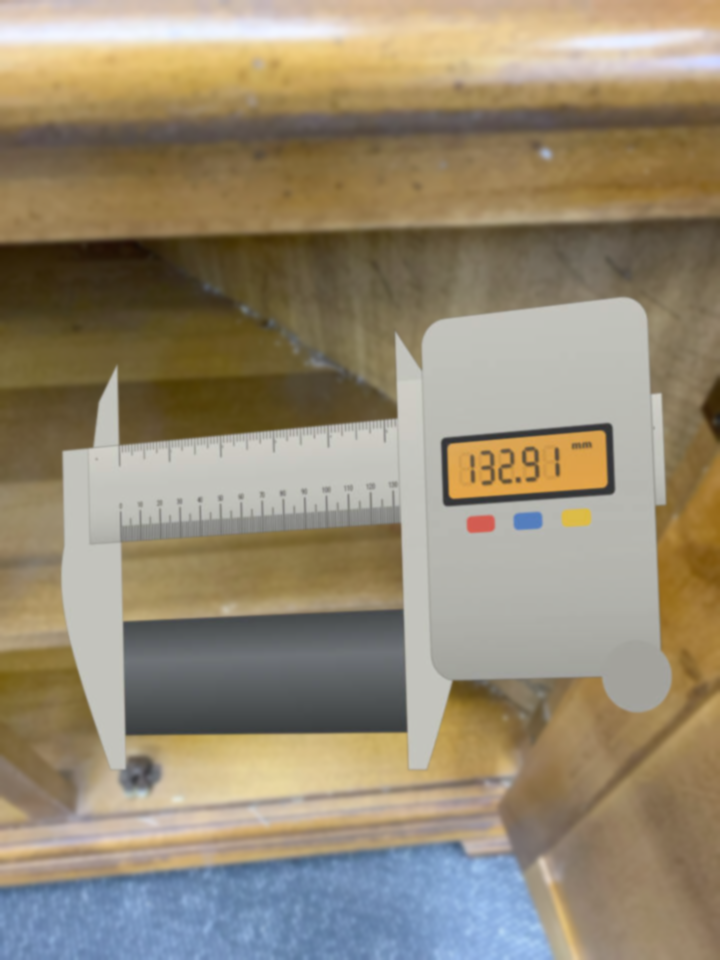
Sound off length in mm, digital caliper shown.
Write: 132.91 mm
